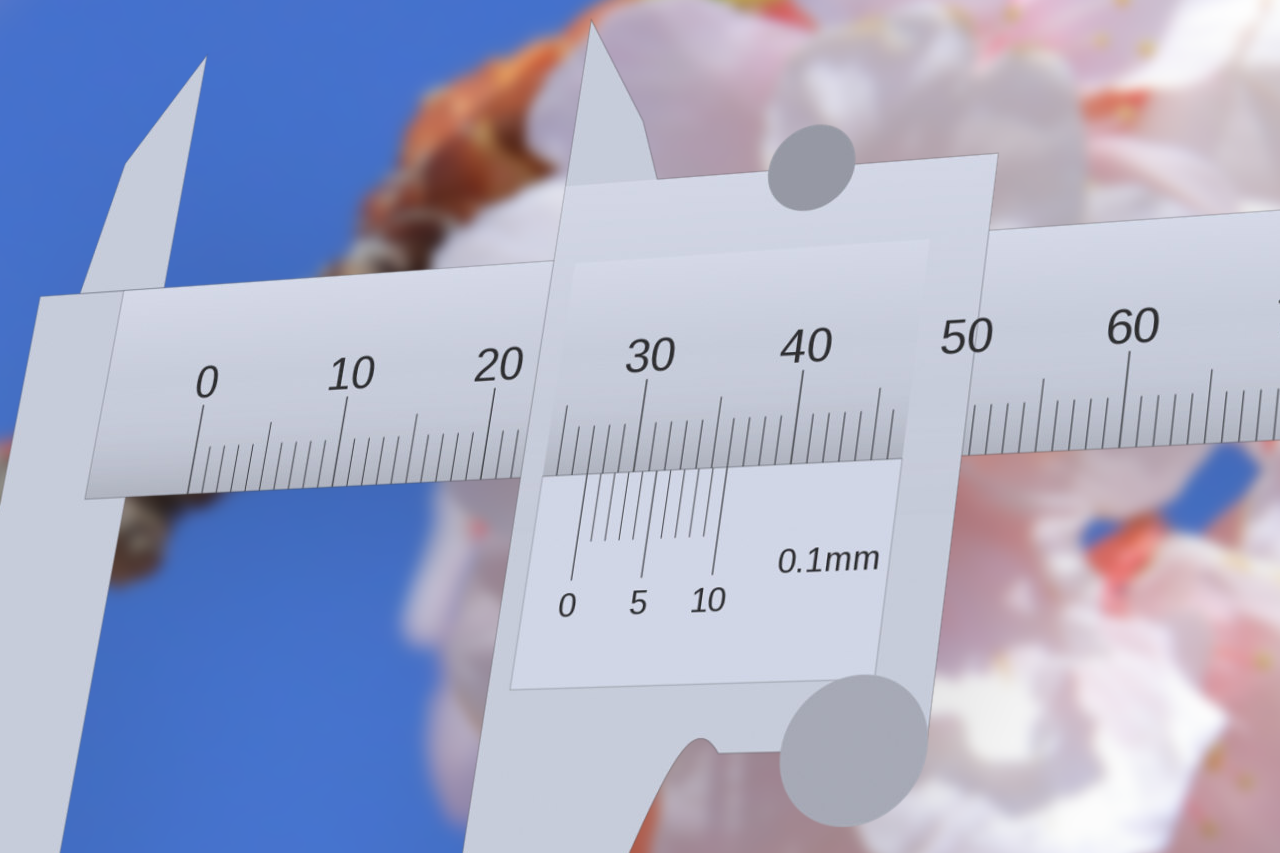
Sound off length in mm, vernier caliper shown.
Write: 27.0 mm
